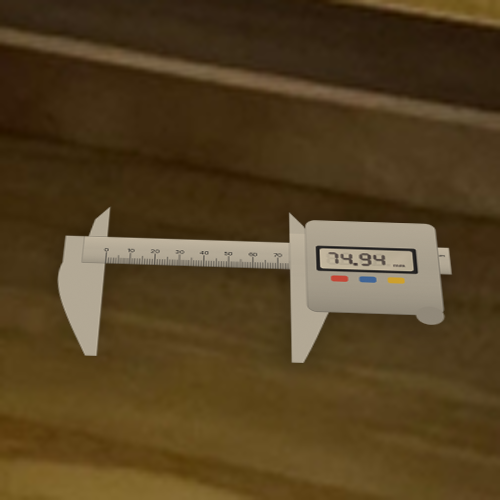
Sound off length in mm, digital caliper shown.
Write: 74.94 mm
